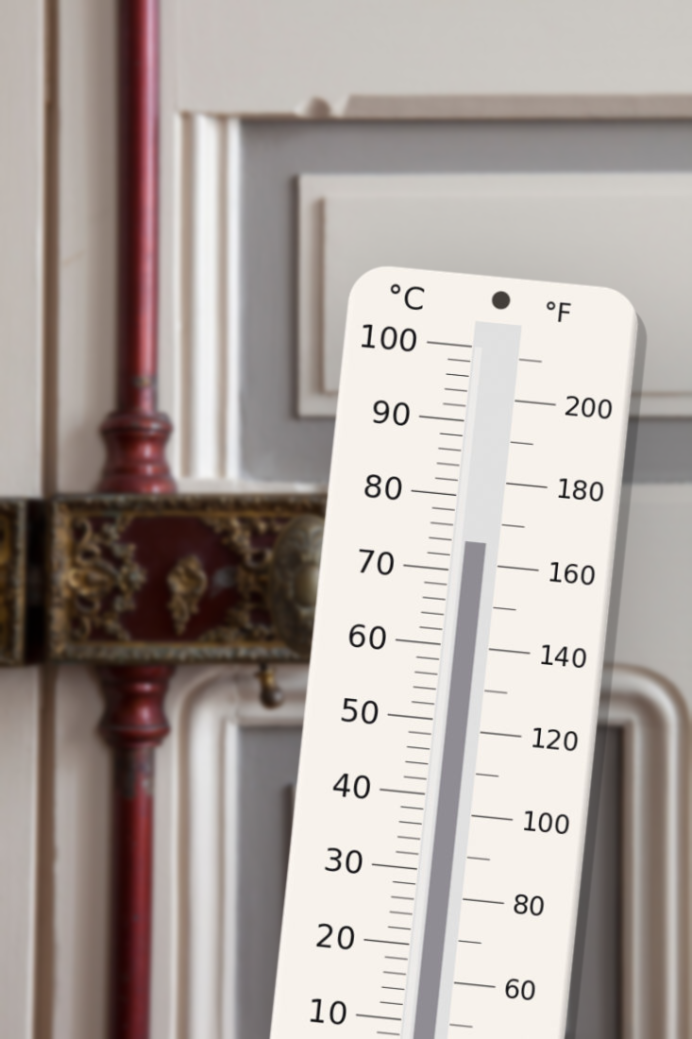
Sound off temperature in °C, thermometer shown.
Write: 74 °C
